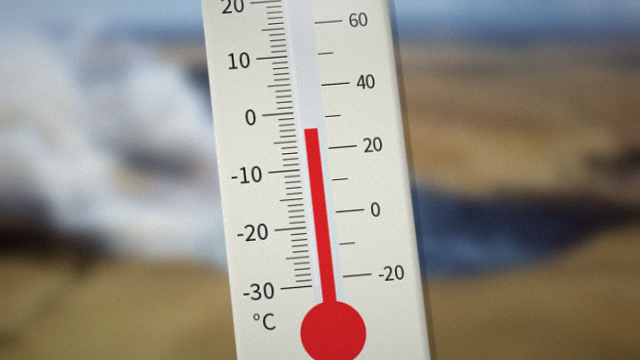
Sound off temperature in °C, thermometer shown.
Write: -3 °C
